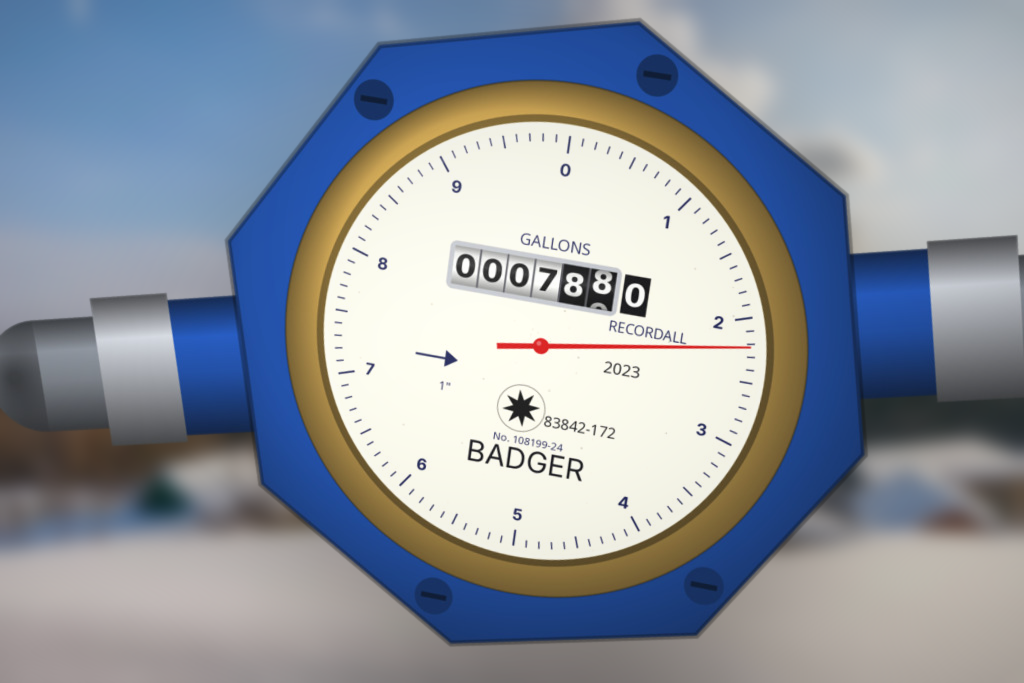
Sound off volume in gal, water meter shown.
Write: 7882.2 gal
